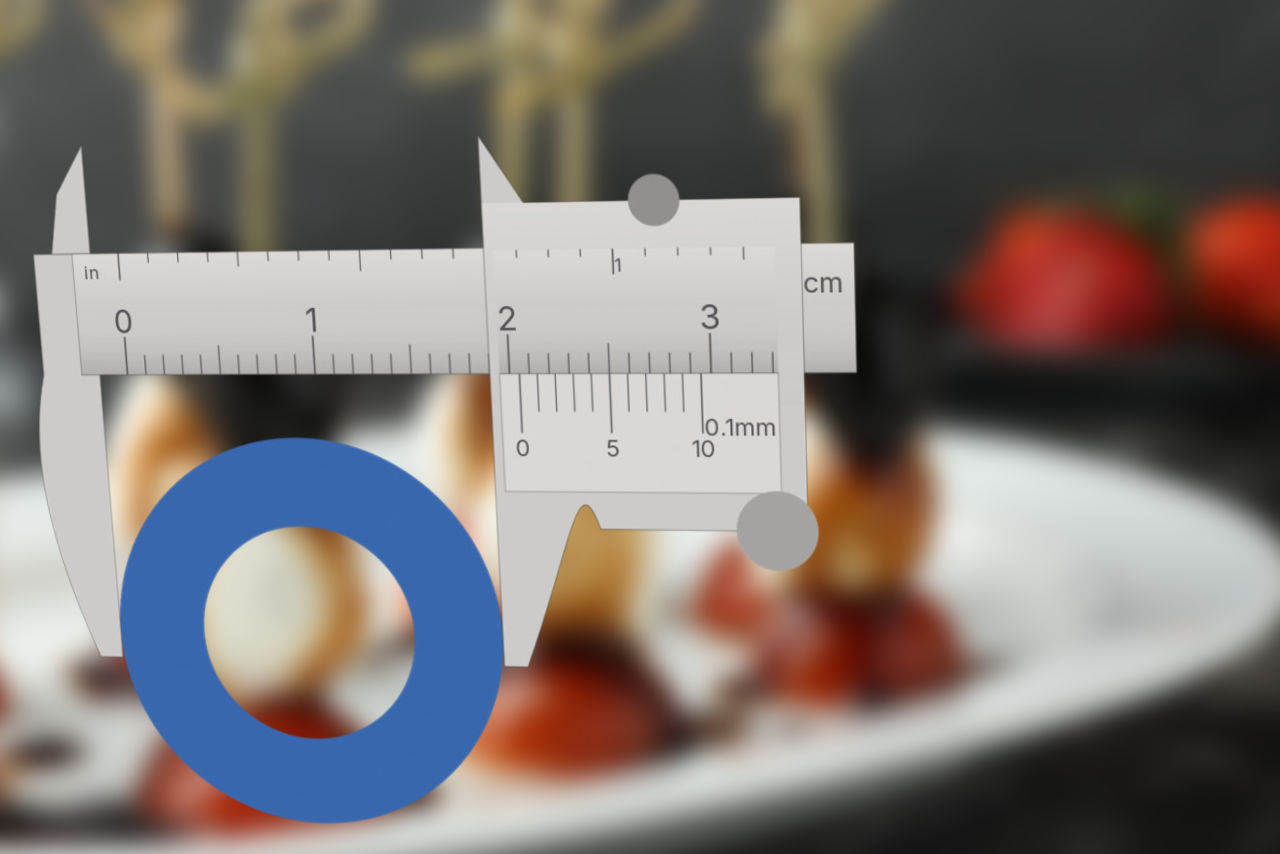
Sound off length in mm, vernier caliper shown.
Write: 20.5 mm
